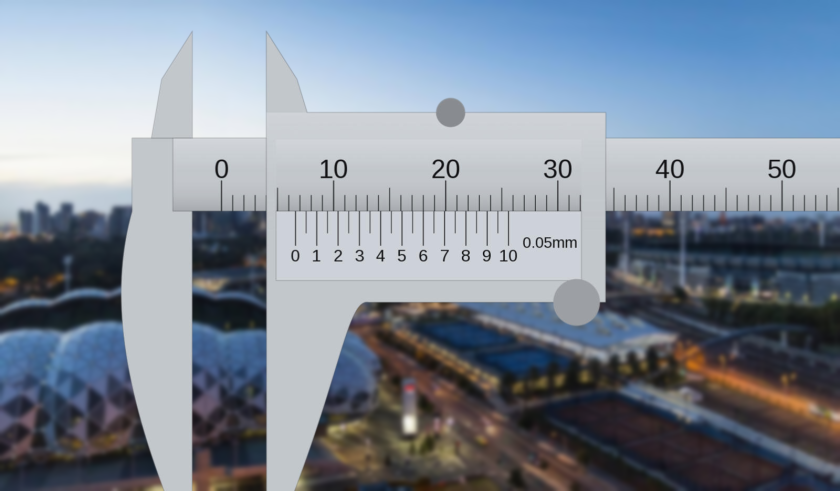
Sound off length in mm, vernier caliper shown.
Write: 6.6 mm
